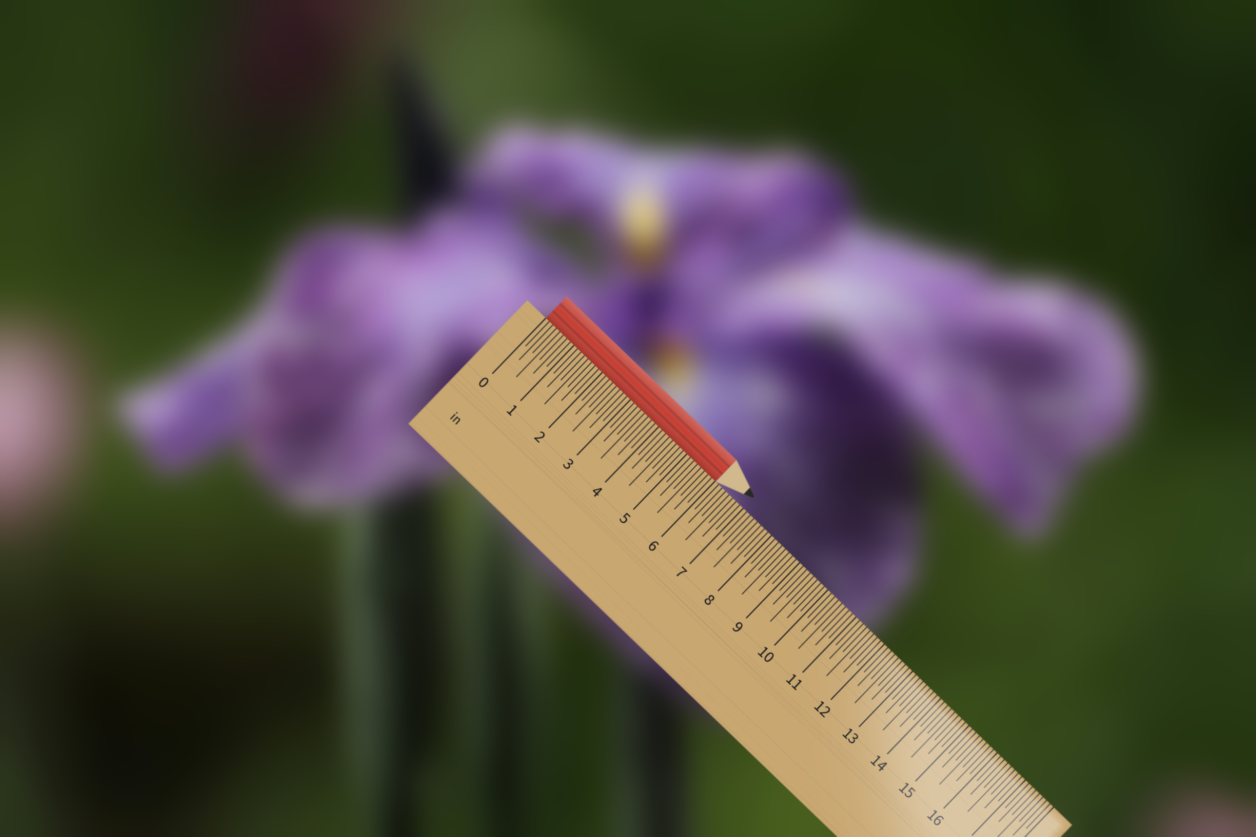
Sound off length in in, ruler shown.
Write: 7 in
